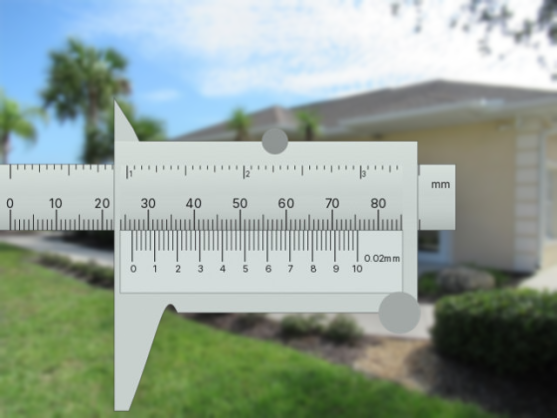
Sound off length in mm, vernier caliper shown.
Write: 26.5 mm
